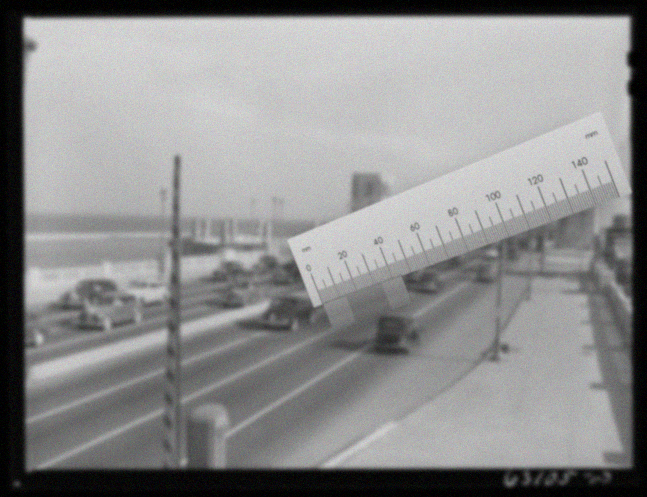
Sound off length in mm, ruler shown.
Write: 45 mm
